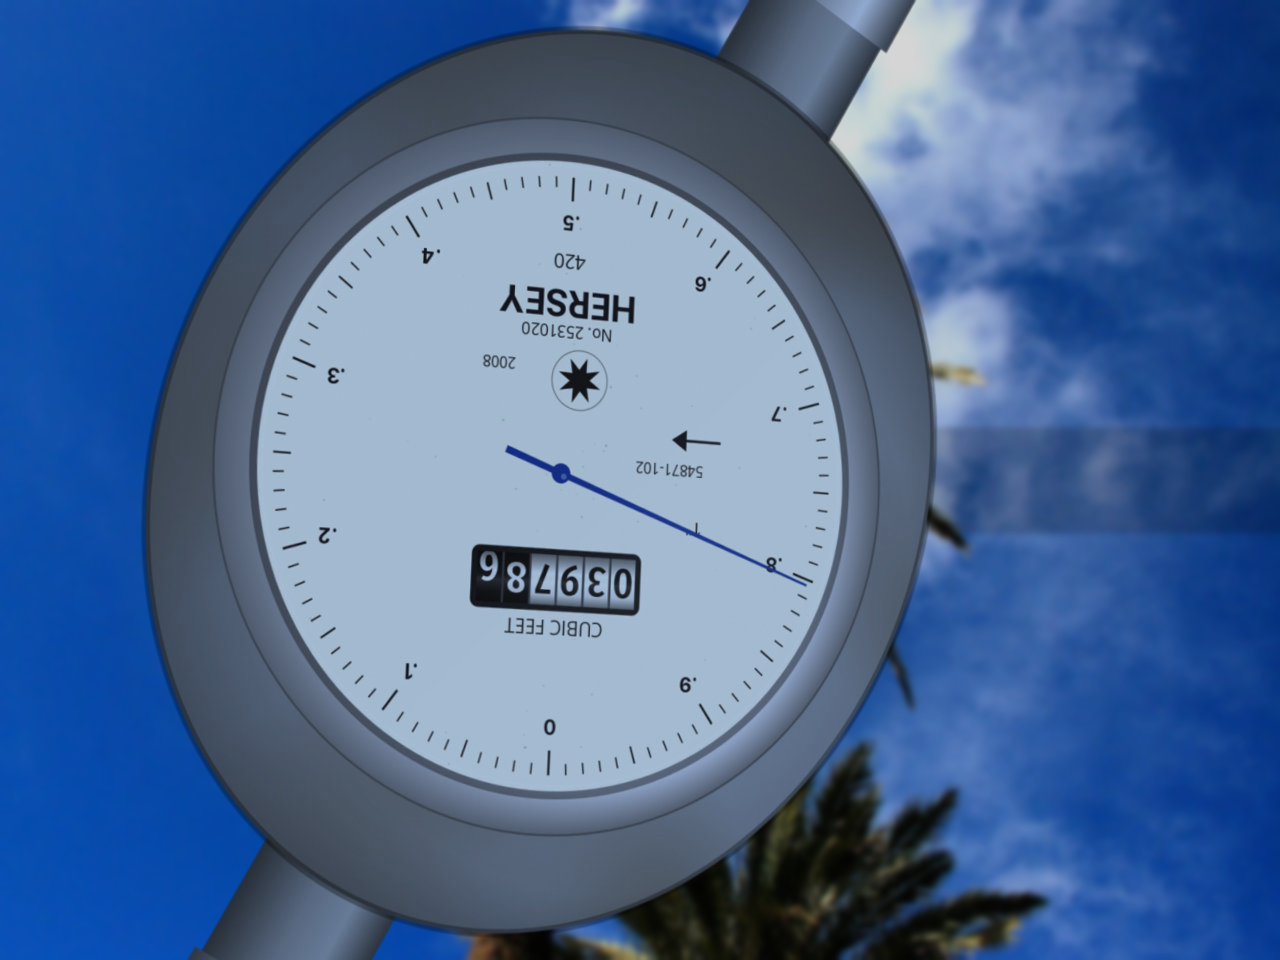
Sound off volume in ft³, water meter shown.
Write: 39785.80 ft³
